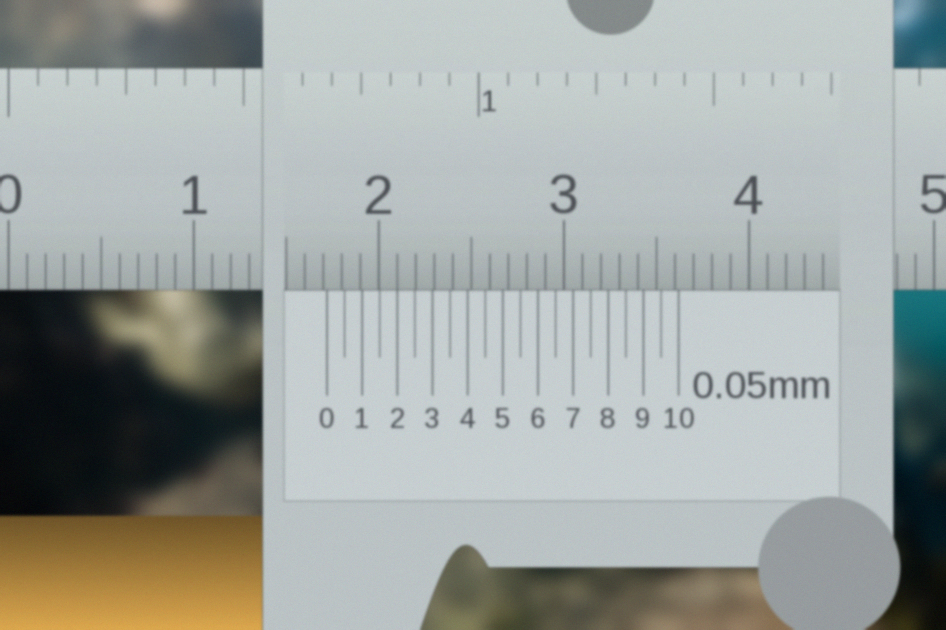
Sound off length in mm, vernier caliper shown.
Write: 17.2 mm
